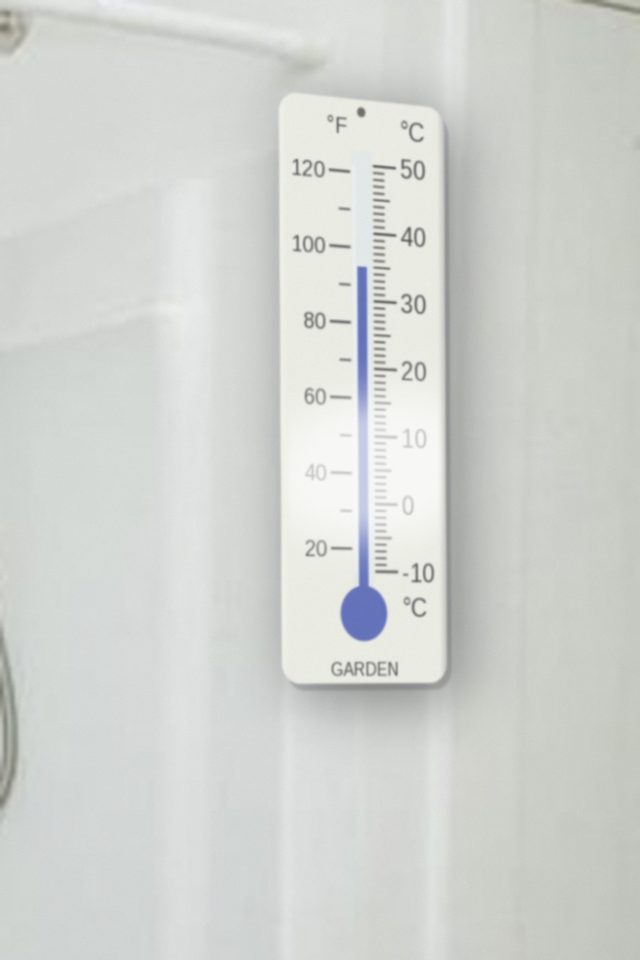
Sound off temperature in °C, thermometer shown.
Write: 35 °C
